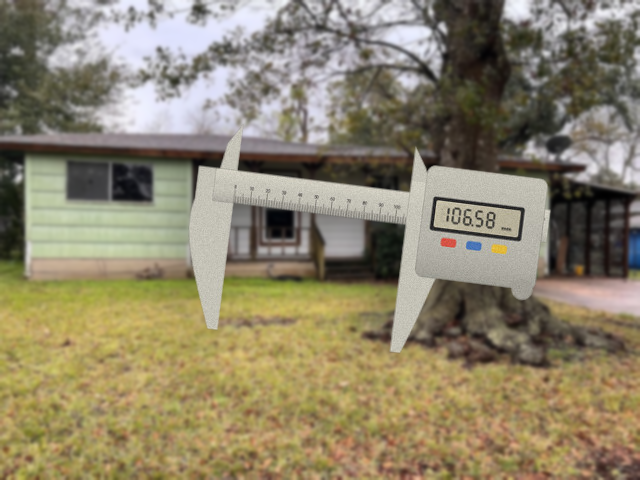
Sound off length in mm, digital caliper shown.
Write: 106.58 mm
